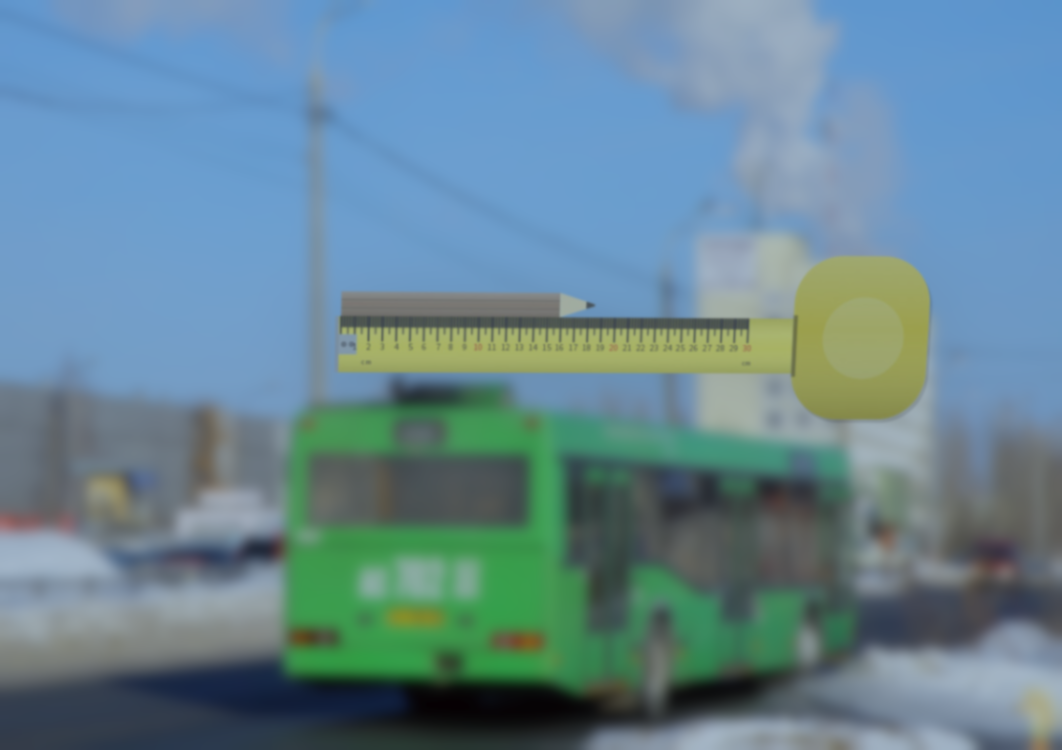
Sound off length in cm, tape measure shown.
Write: 18.5 cm
